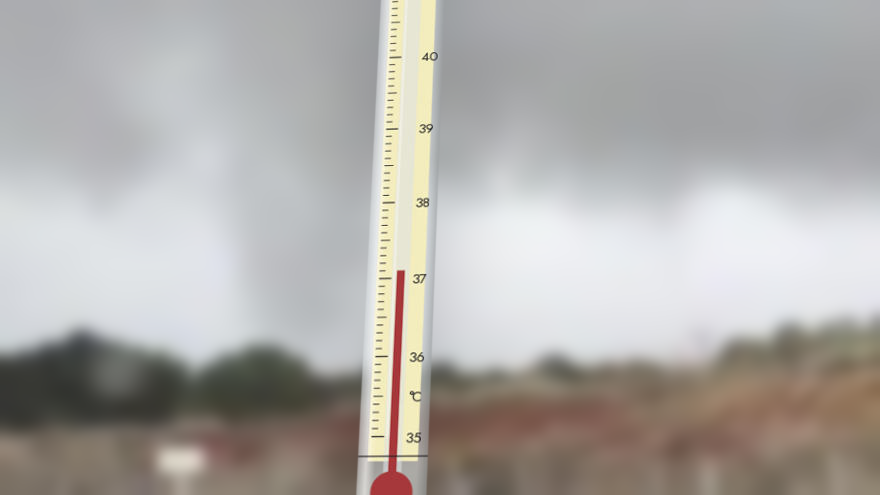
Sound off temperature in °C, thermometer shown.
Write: 37.1 °C
